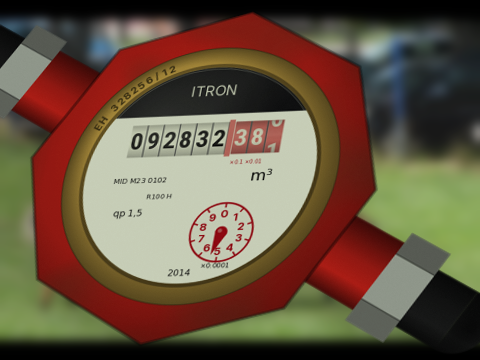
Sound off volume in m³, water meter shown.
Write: 92832.3805 m³
